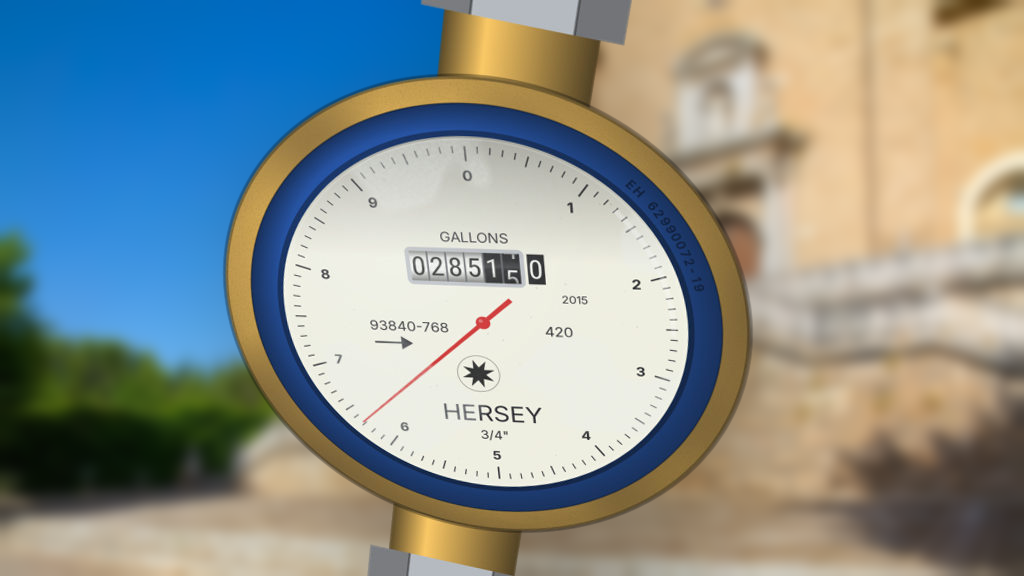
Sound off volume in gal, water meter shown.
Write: 285146.3 gal
